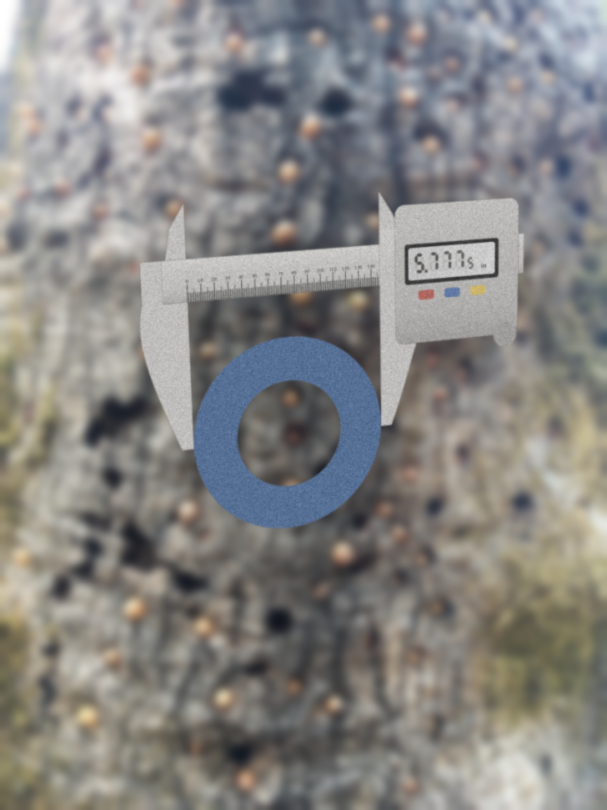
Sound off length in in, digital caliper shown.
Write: 5.7775 in
